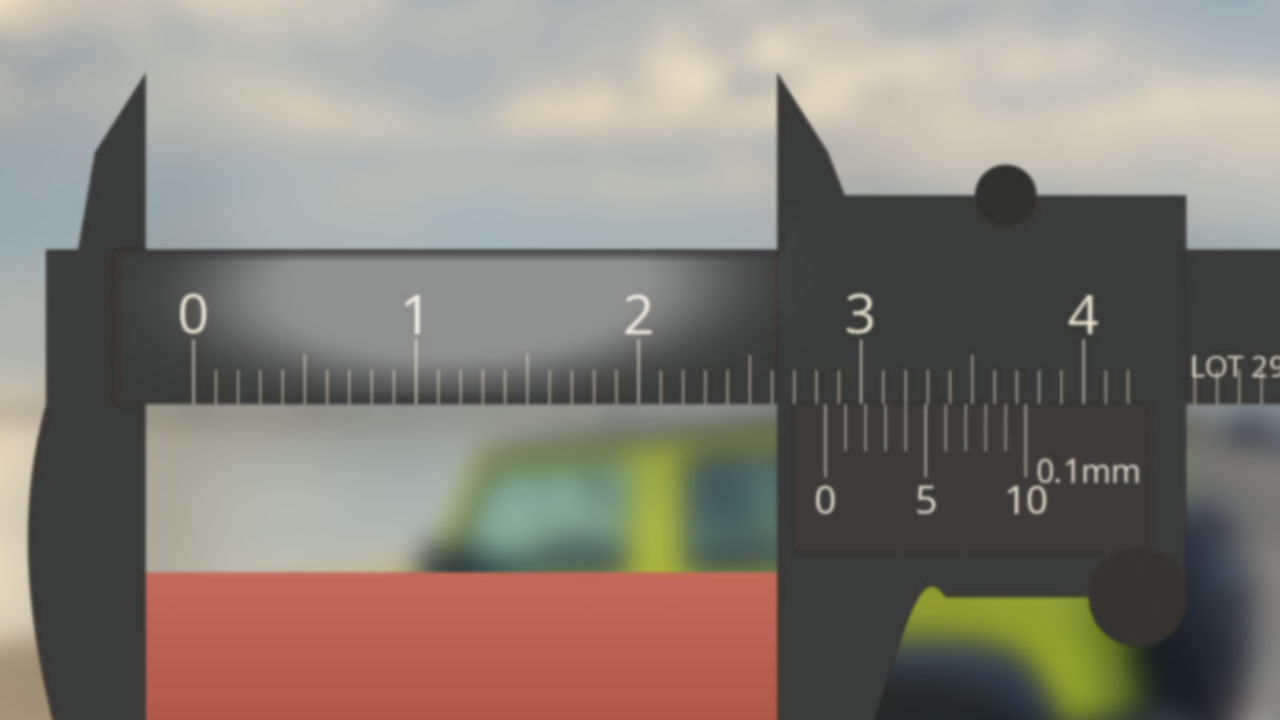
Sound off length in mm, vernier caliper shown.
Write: 28.4 mm
